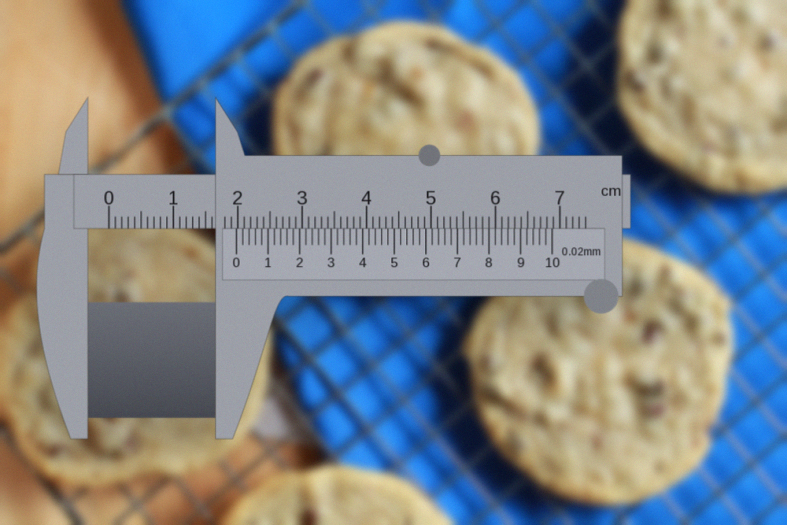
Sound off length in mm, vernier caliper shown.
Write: 19.8 mm
